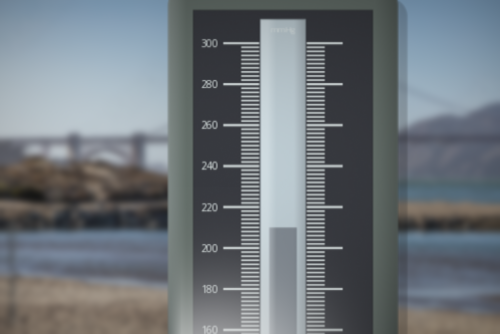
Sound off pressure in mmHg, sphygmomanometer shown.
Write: 210 mmHg
